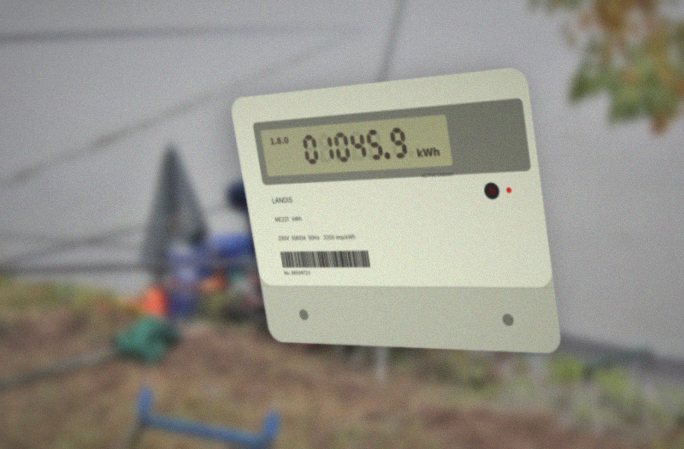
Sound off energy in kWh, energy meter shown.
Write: 1045.9 kWh
